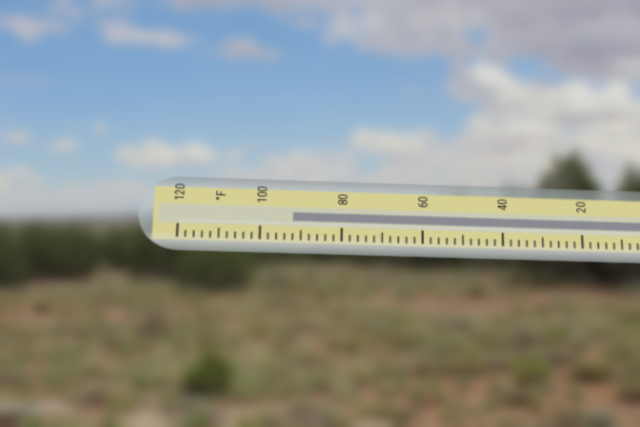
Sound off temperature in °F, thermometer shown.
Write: 92 °F
